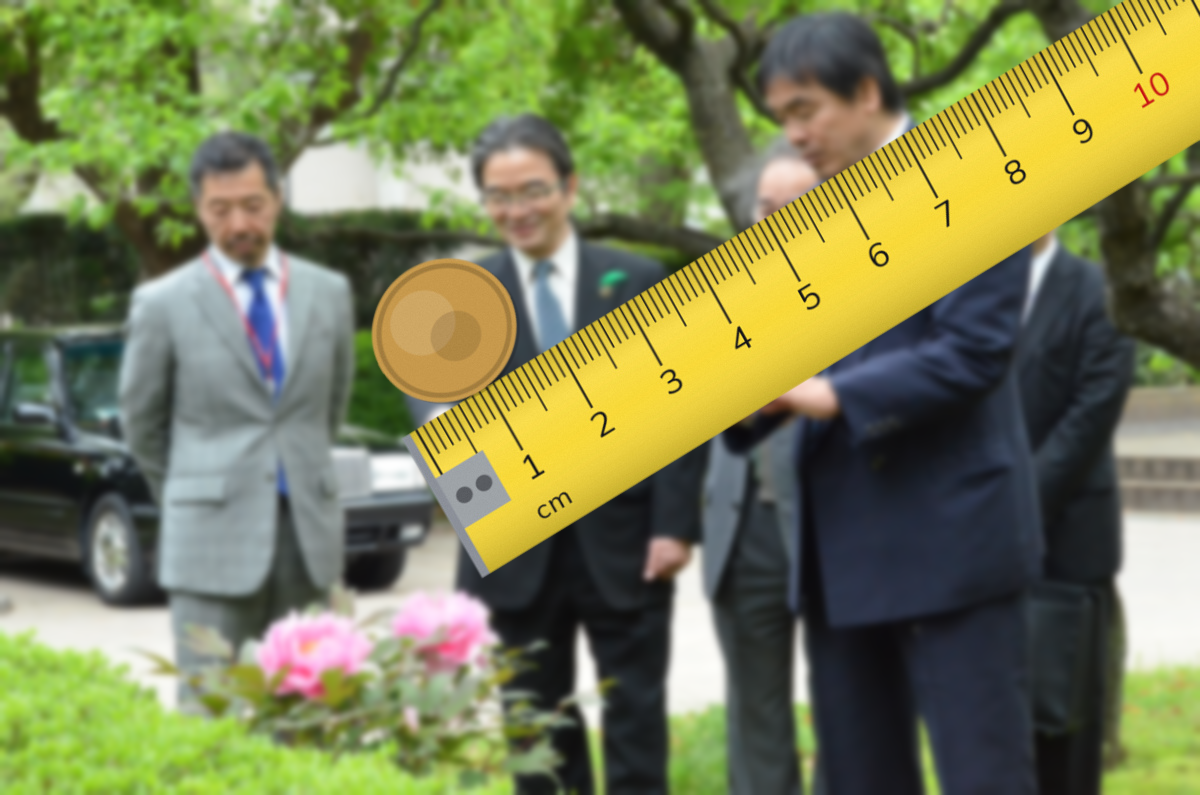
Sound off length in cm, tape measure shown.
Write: 1.8 cm
